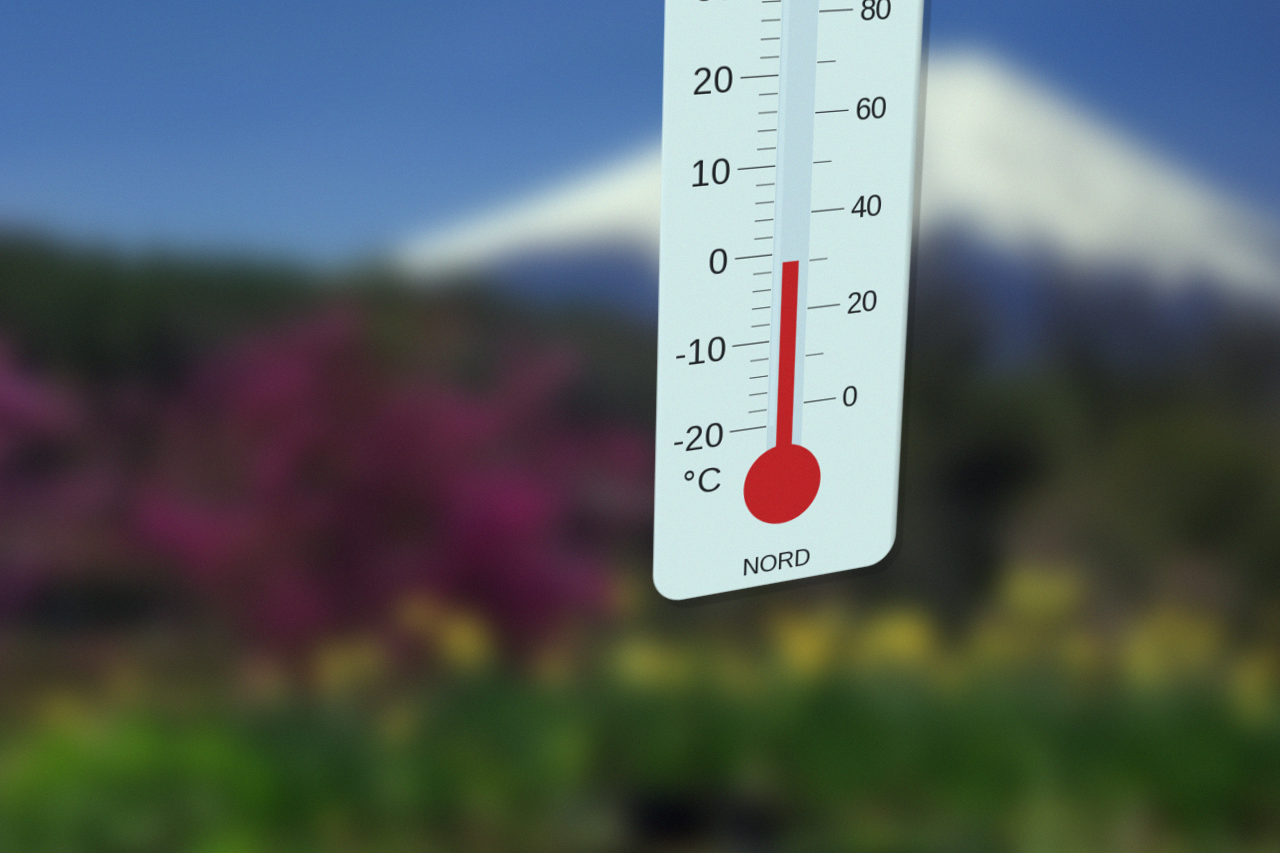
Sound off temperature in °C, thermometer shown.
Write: -1 °C
